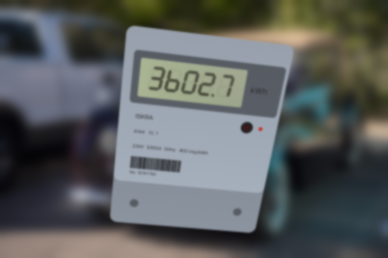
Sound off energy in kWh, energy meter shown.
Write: 3602.7 kWh
